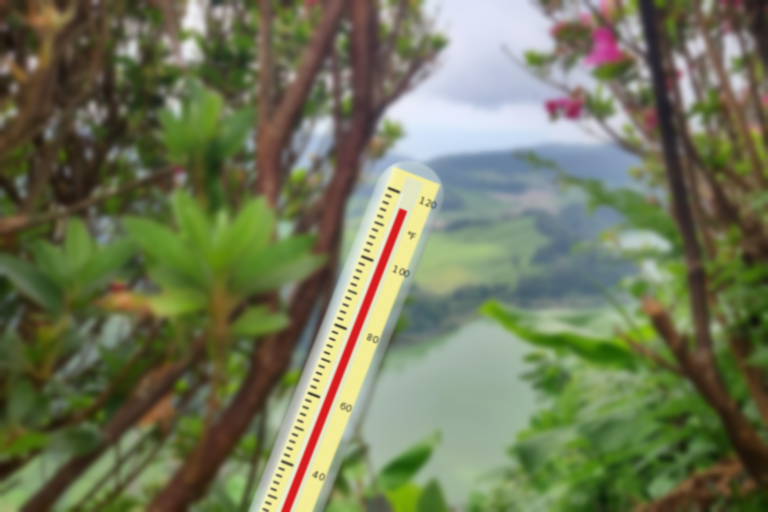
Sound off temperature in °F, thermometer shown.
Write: 116 °F
